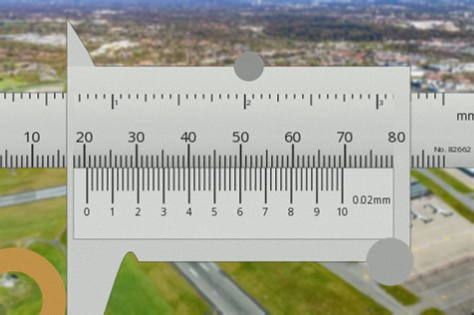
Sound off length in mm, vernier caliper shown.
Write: 20.5 mm
